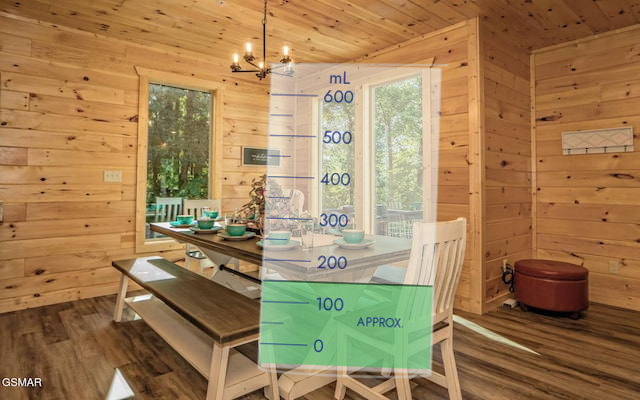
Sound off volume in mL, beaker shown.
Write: 150 mL
